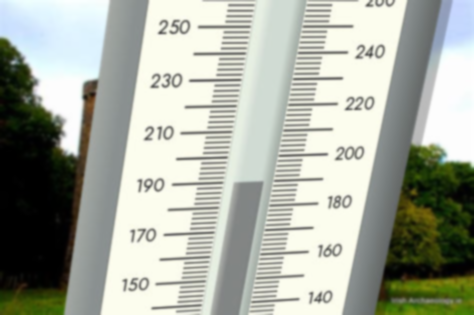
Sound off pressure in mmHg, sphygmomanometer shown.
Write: 190 mmHg
